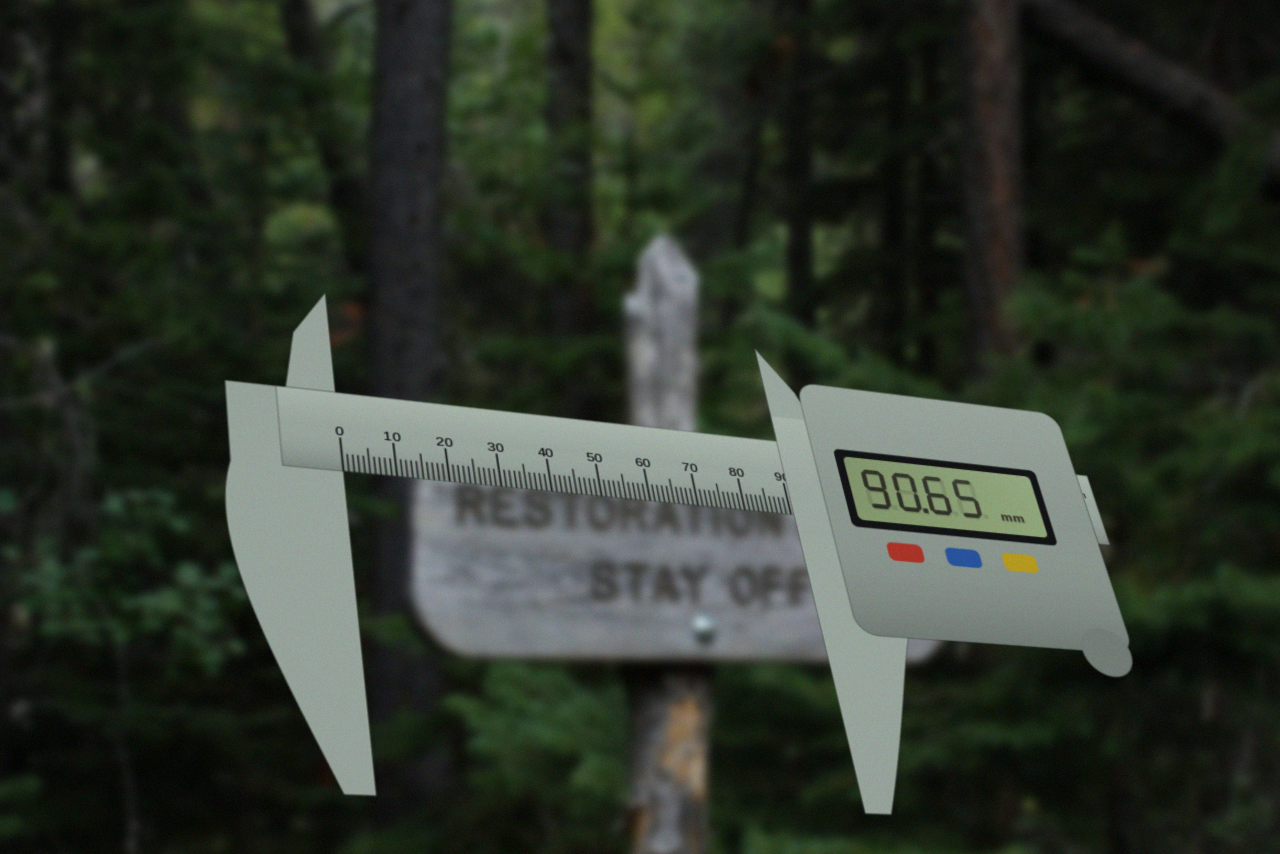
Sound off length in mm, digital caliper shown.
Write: 90.65 mm
